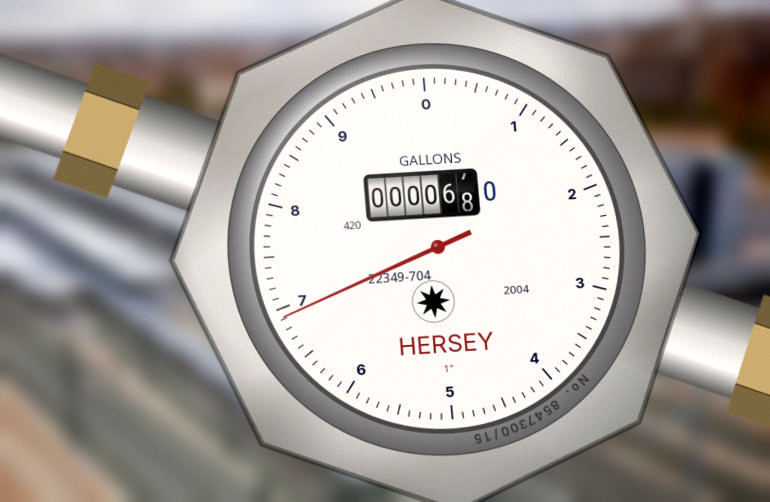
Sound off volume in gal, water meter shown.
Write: 676.9 gal
